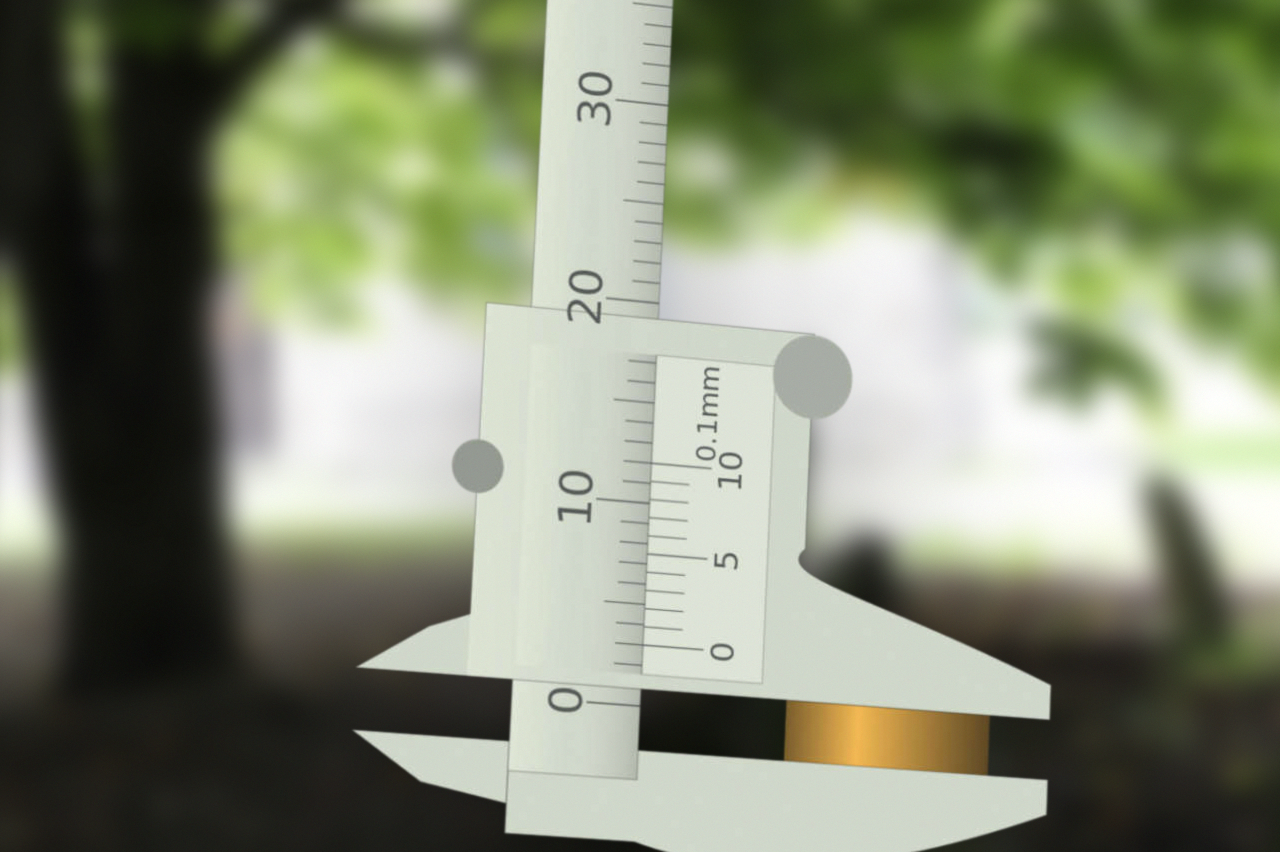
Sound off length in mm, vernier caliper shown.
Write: 3.0 mm
